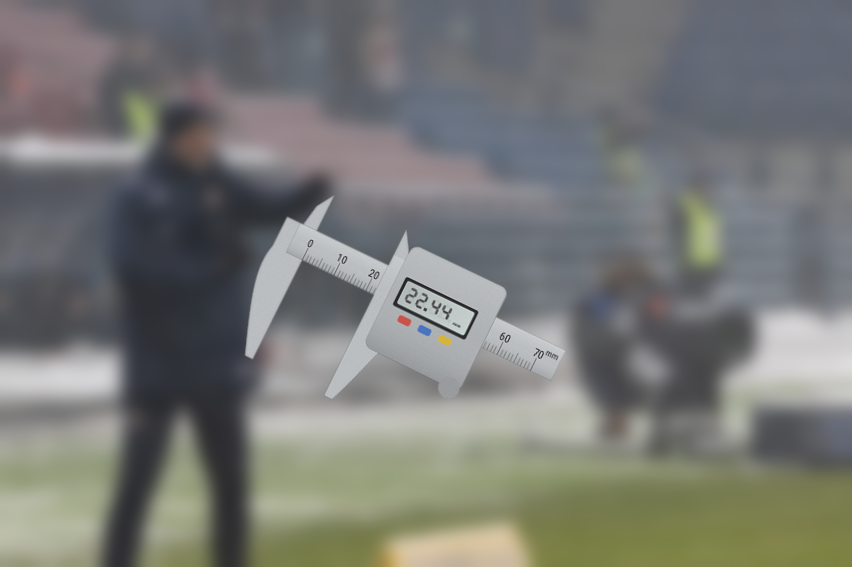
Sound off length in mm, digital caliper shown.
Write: 22.44 mm
